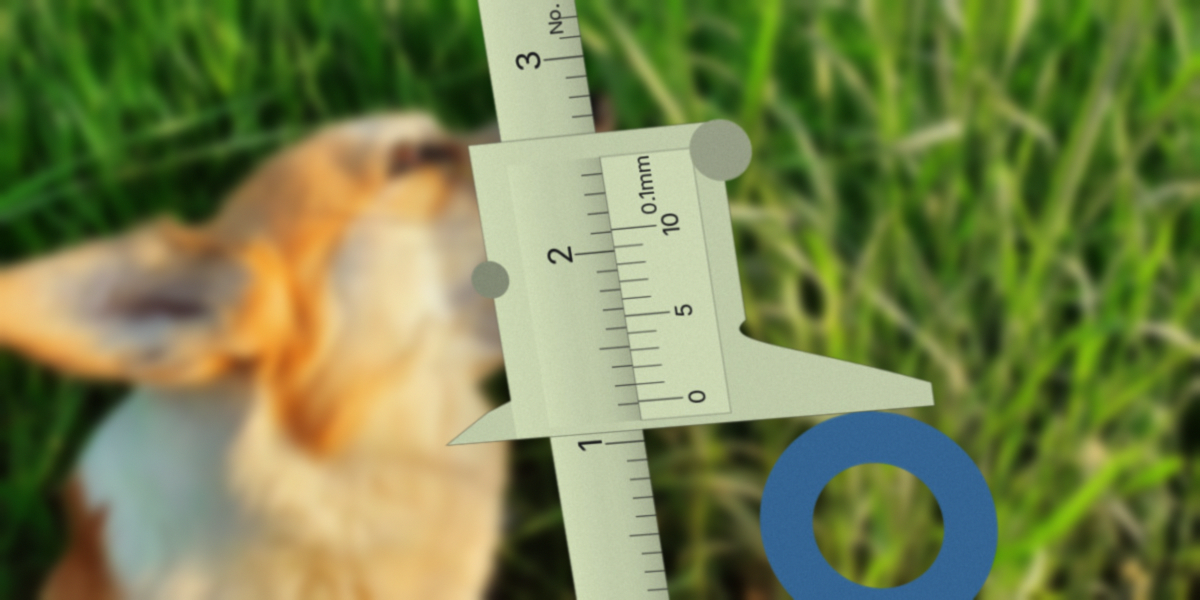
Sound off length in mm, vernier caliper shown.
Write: 12.1 mm
